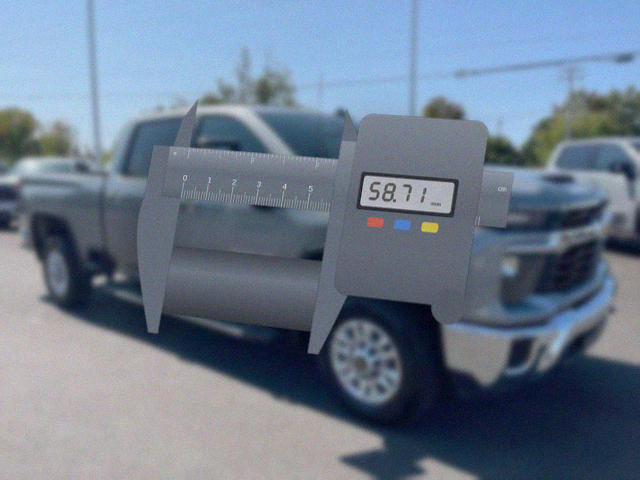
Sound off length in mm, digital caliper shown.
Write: 58.71 mm
